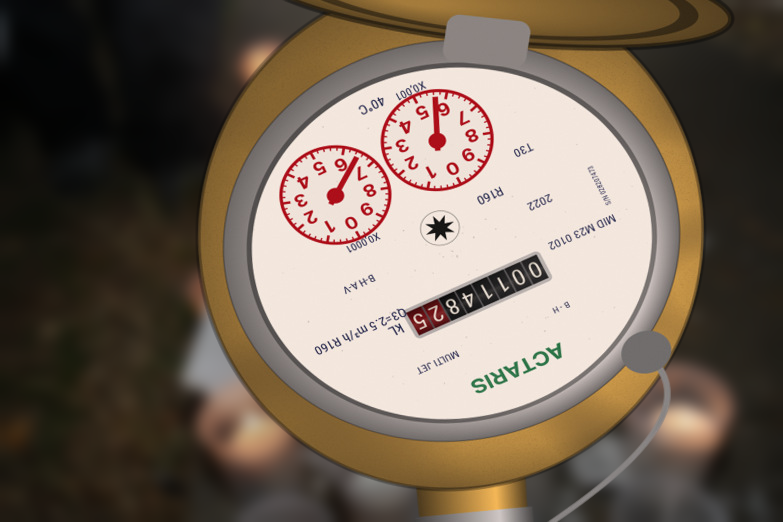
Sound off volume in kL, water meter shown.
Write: 1148.2556 kL
